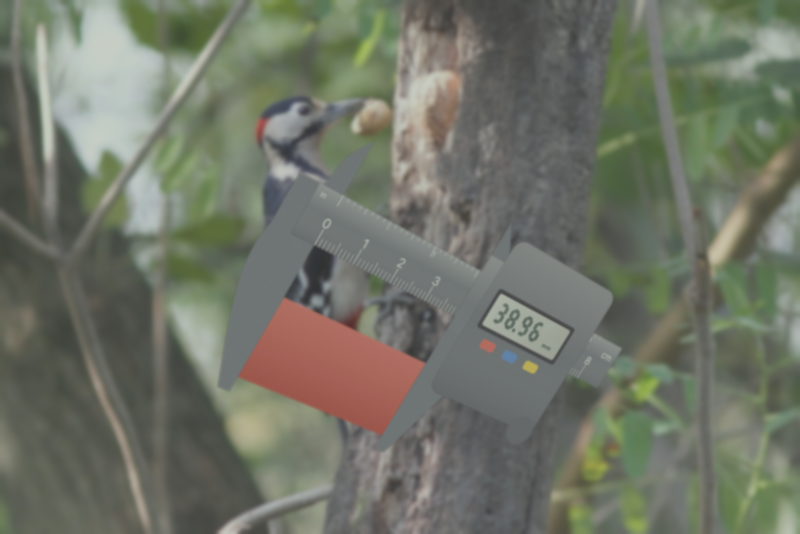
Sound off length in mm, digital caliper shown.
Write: 38.96 mm
